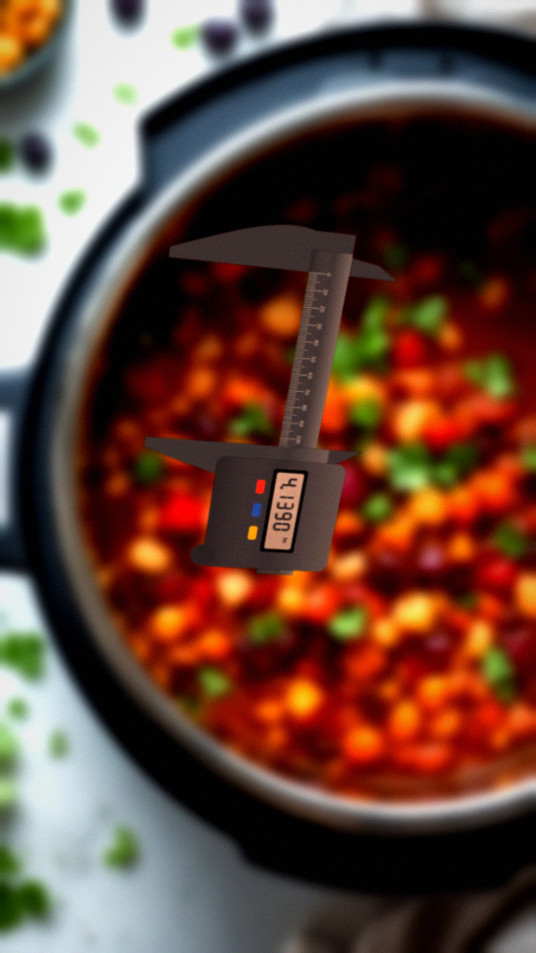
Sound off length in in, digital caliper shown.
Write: 4.1390 in
